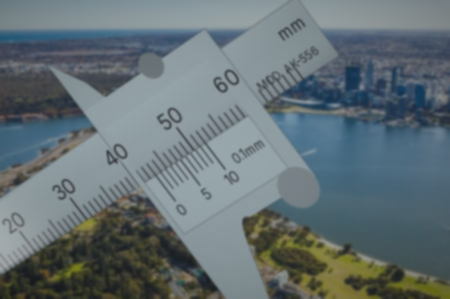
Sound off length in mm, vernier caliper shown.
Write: 43.0 mm
